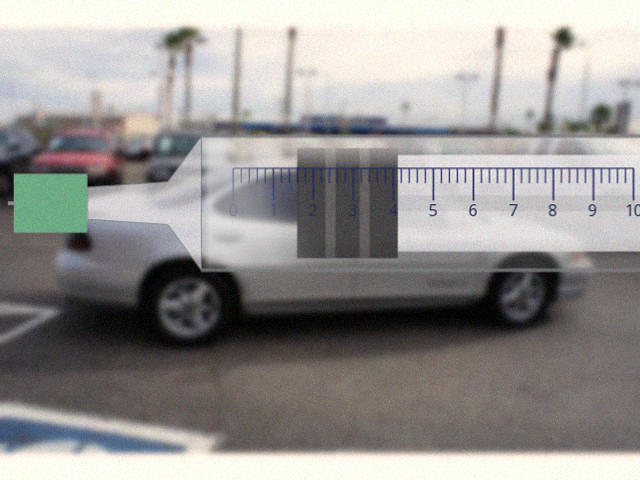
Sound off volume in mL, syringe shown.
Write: 1.6 mL
